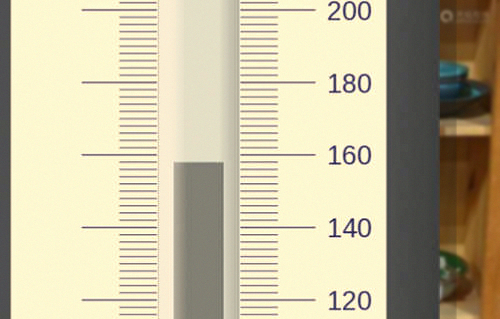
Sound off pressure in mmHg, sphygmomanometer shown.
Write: 158 mmHg
